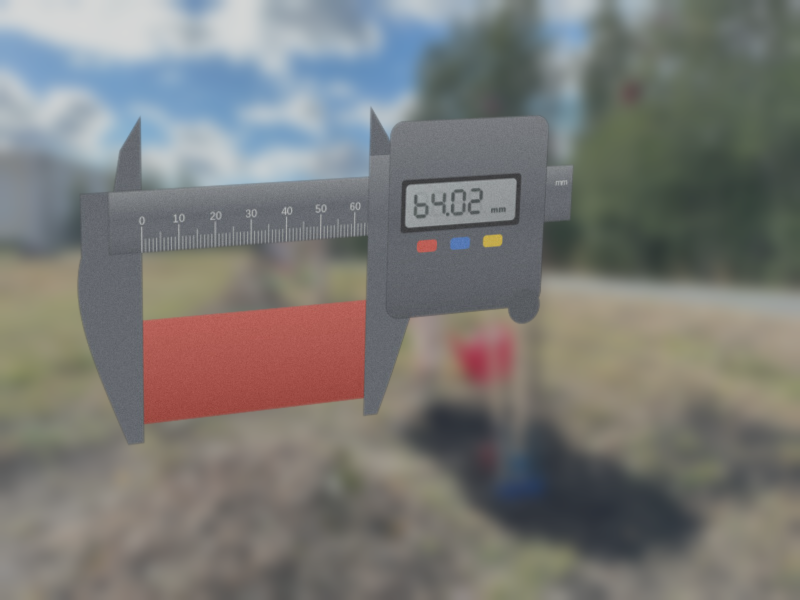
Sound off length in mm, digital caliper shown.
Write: 64.02 mm
